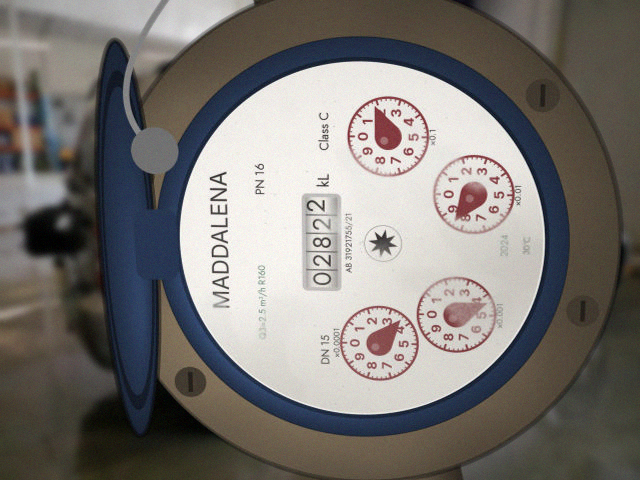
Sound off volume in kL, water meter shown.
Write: 2822.1843 kL
